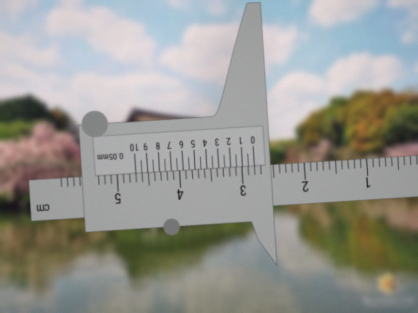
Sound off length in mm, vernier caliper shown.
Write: 28.0 mm
